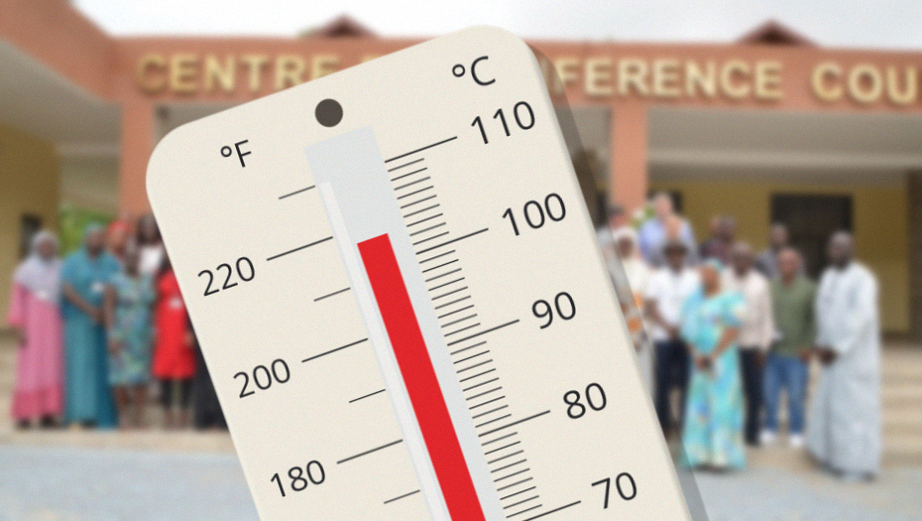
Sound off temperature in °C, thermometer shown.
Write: 103 °C
